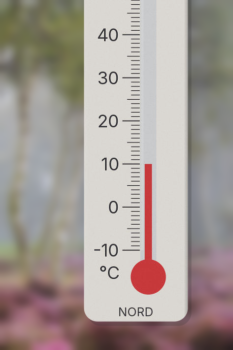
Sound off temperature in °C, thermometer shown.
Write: 10 °C
